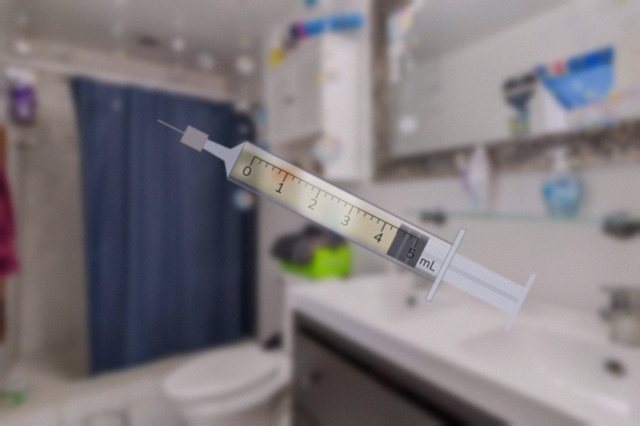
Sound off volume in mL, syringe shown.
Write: 4.4 mL
